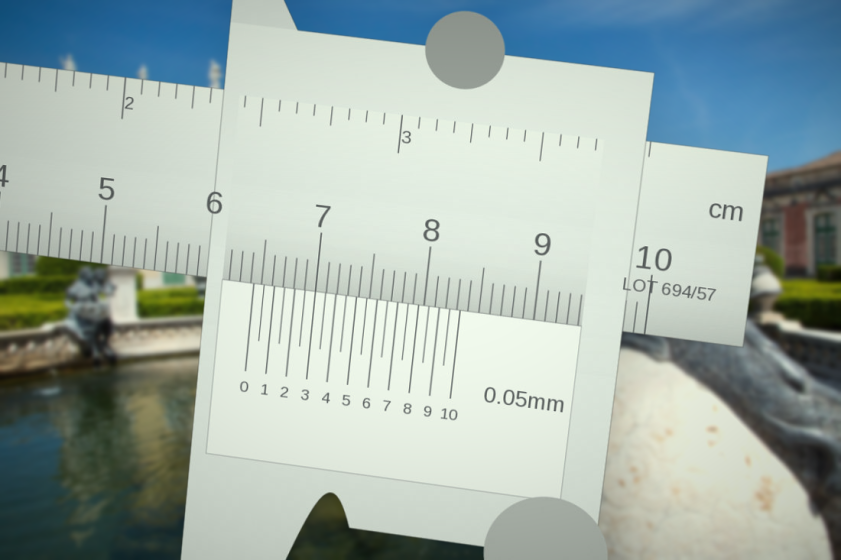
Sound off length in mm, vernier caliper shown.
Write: 64.3 mm
